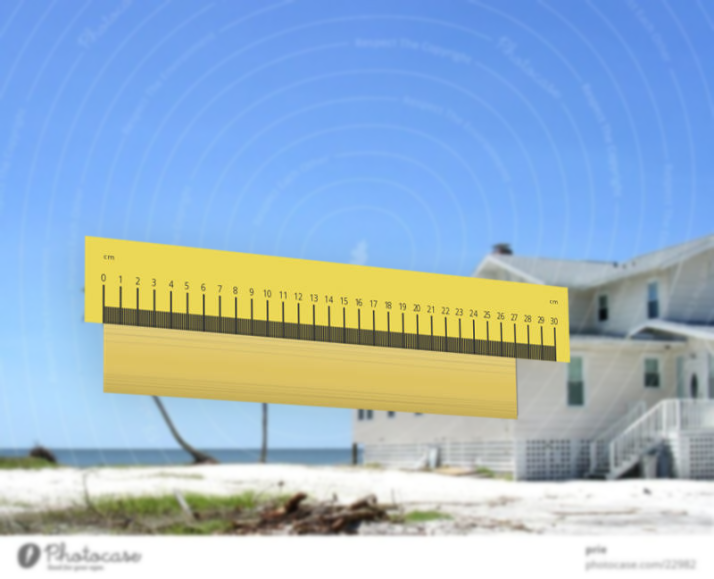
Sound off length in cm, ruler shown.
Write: 27 cm
